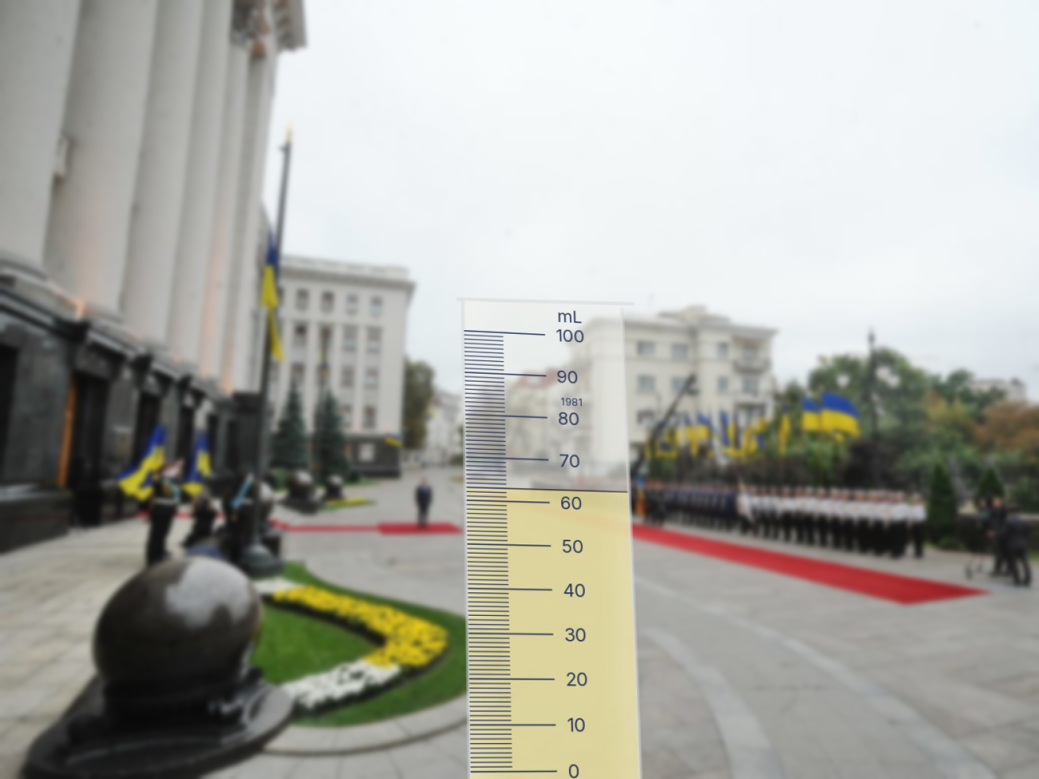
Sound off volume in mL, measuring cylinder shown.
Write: 63 mL
